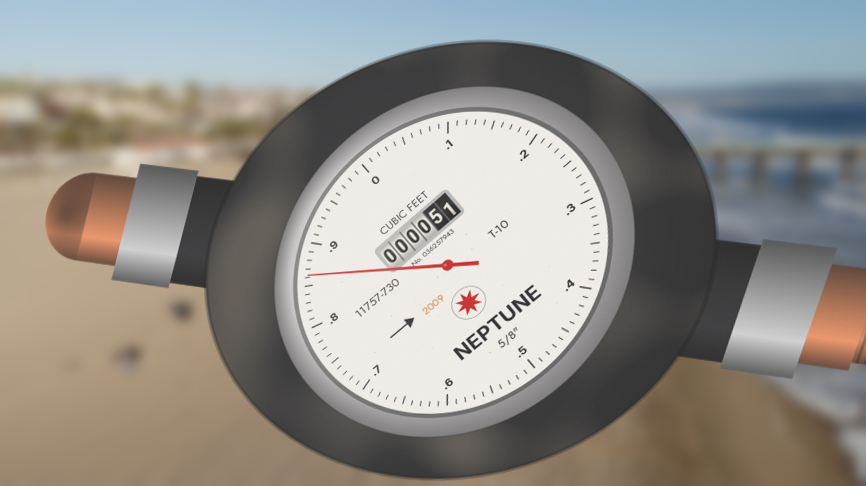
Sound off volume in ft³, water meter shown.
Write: 50.86 ft³
